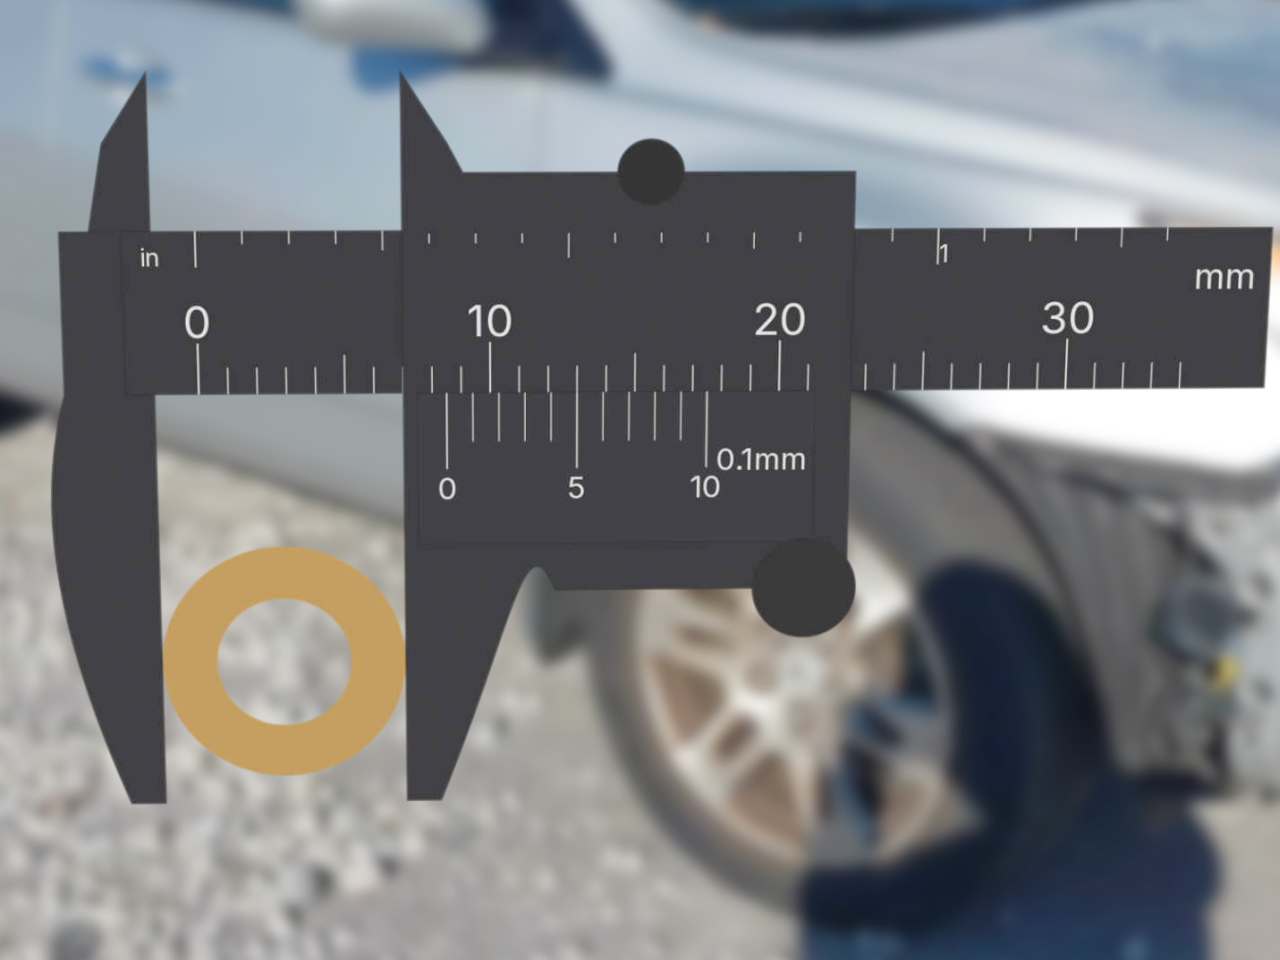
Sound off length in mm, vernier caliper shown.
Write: 8.5 mm
